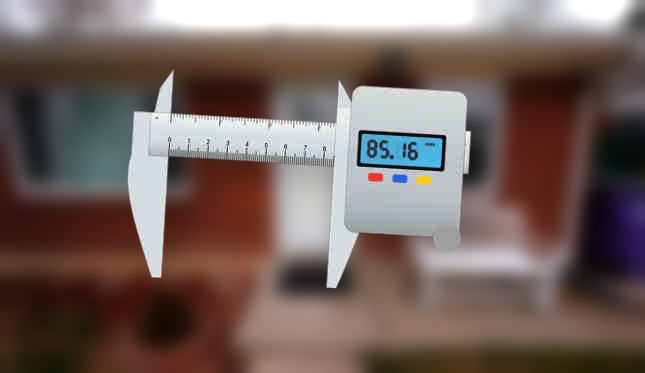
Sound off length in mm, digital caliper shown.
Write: 85.16 mm
